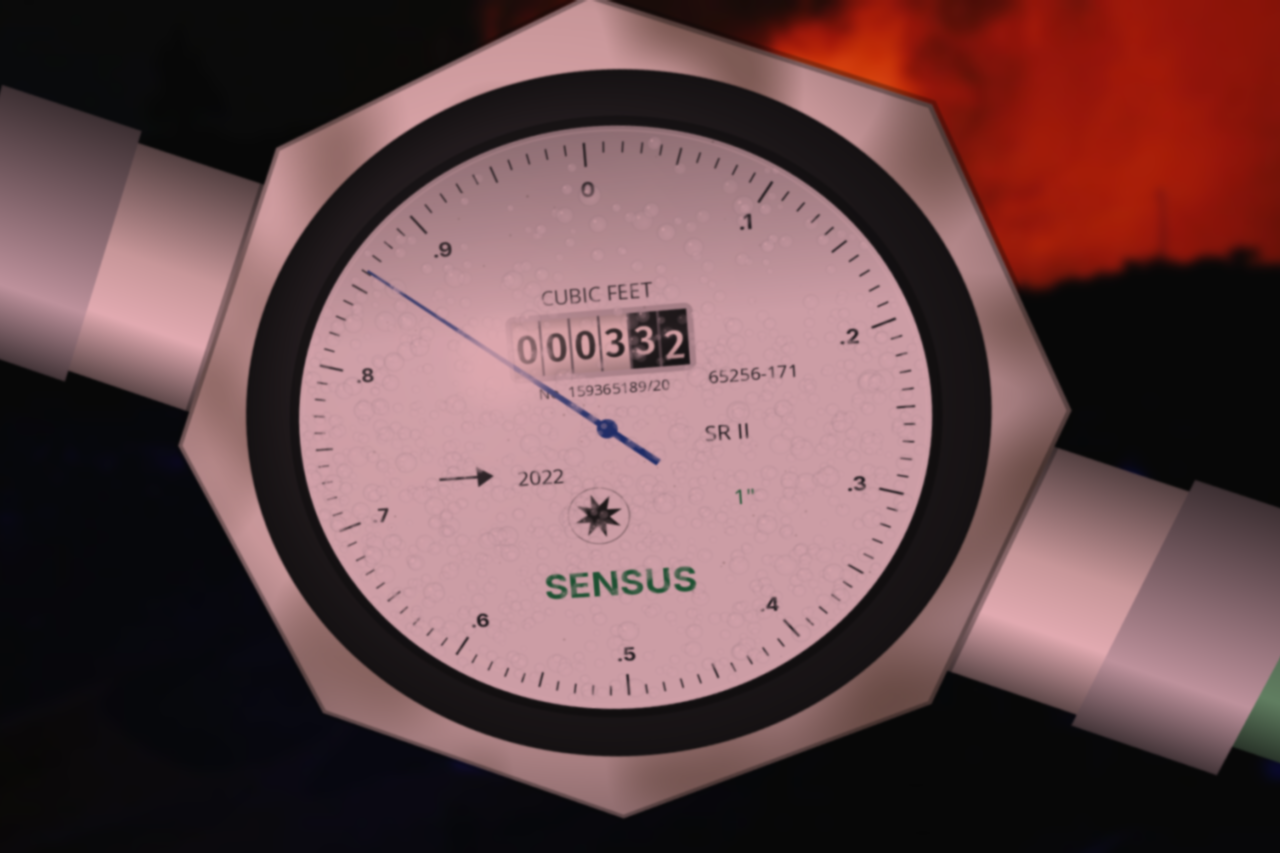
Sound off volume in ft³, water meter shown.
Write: 331.86 ft³
